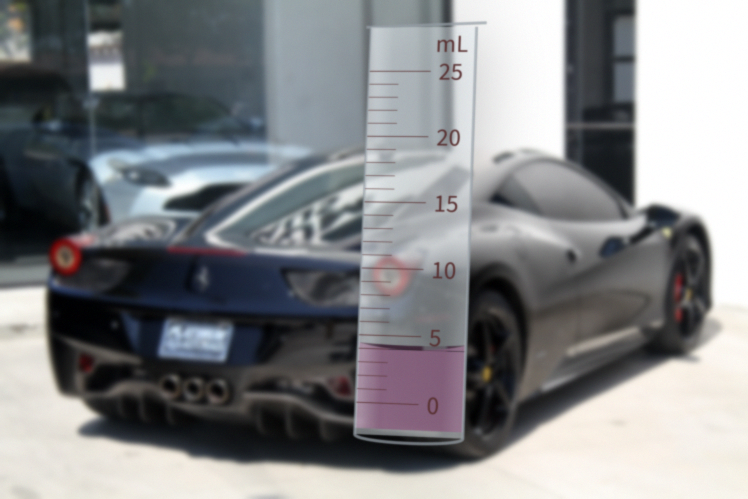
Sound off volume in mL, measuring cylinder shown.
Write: 4 mL
